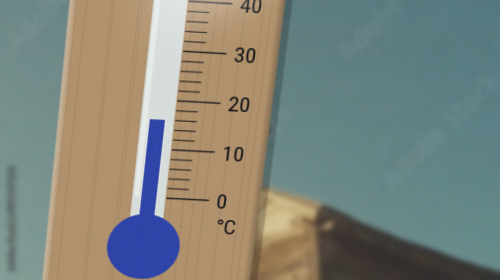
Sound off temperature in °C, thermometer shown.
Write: 16 °C
